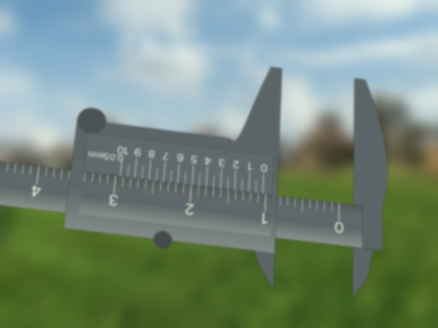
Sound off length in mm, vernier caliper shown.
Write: 10.4 mm
